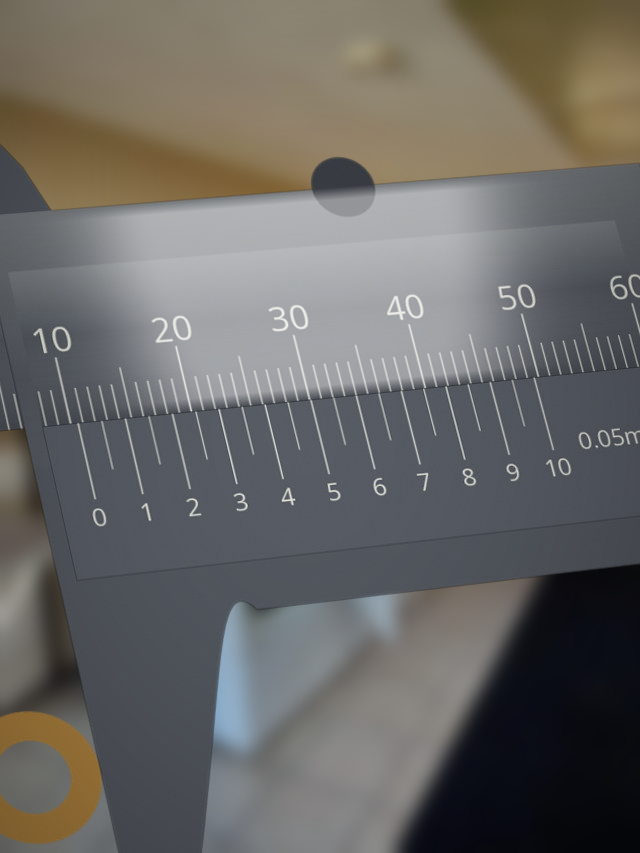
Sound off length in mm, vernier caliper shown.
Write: 10.6 mm
